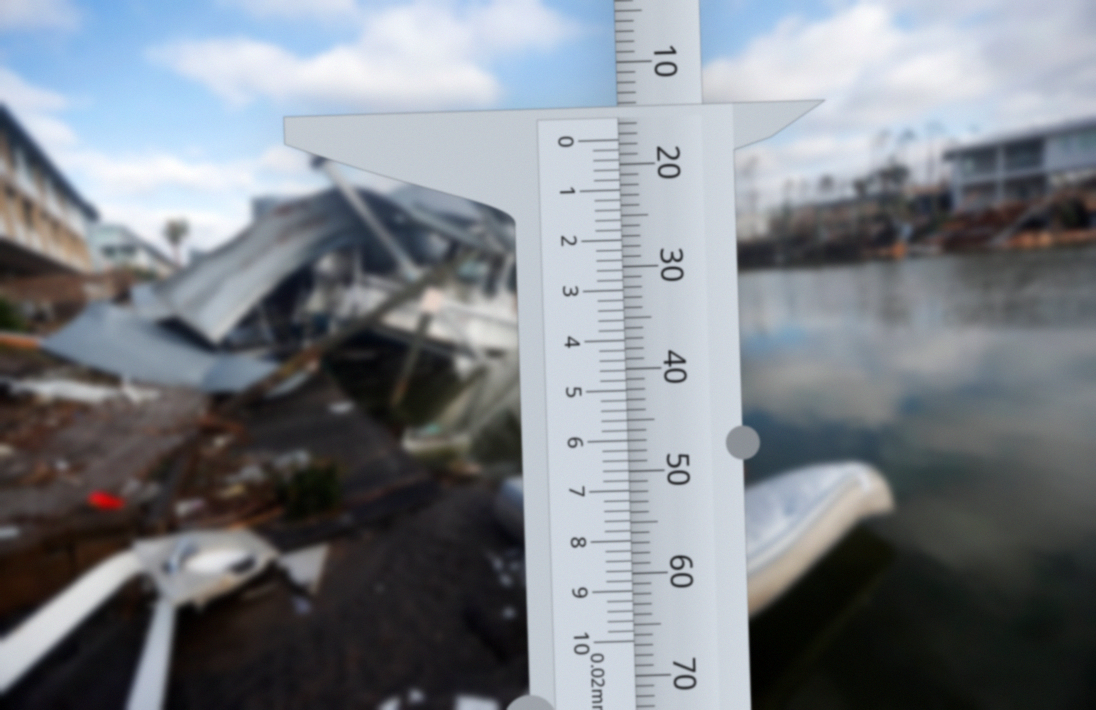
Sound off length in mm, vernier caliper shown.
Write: 17.6 mm
